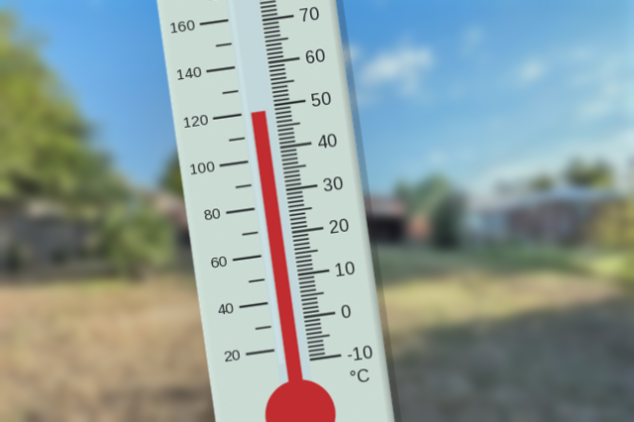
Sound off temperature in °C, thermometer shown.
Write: 49 °C
